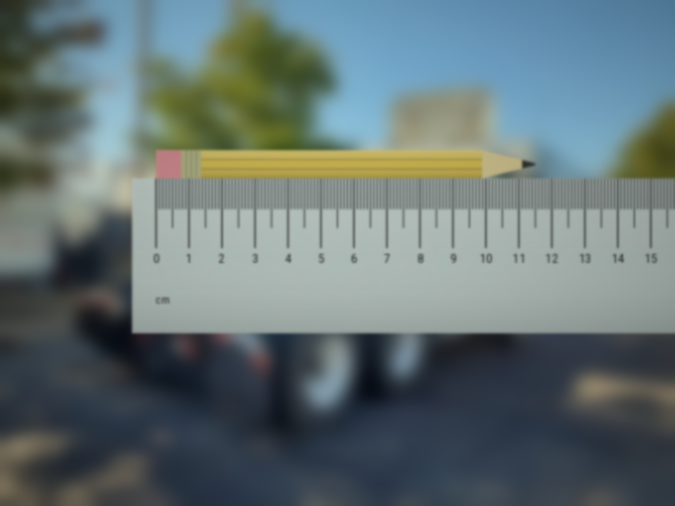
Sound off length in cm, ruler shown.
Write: 11.5 cm
